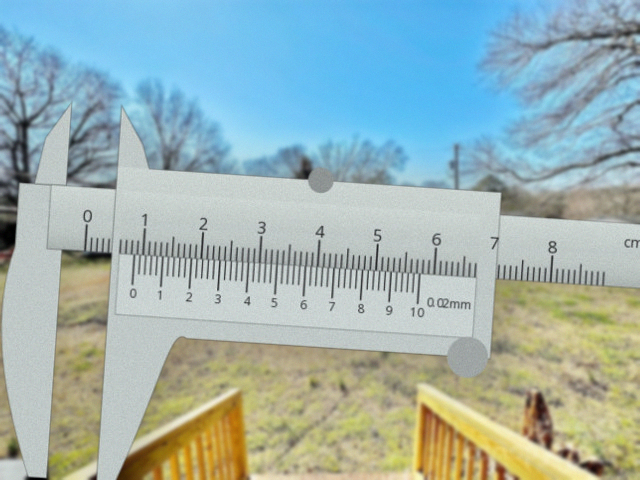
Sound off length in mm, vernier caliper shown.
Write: 8.5 mm
